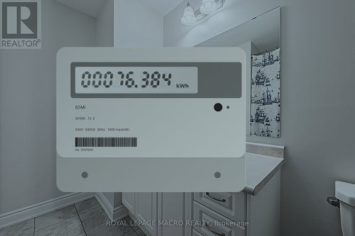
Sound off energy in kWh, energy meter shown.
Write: 76.384 kWh
